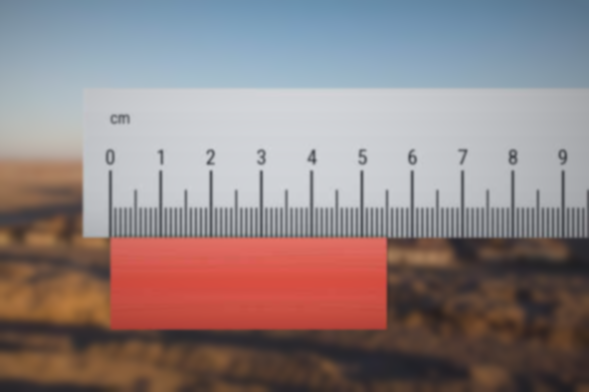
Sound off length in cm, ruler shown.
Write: 5.5 cm
